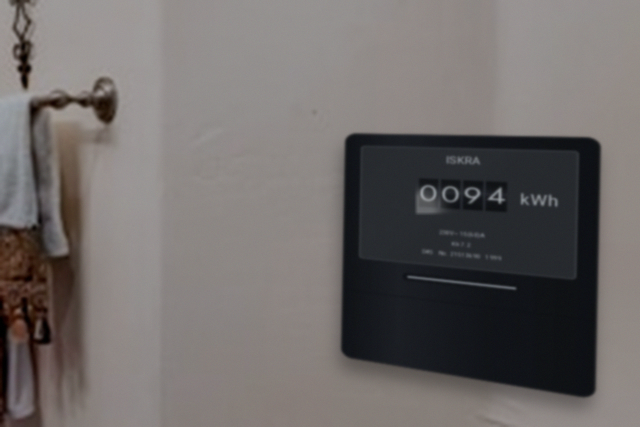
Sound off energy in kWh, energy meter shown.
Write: 94 kWh
